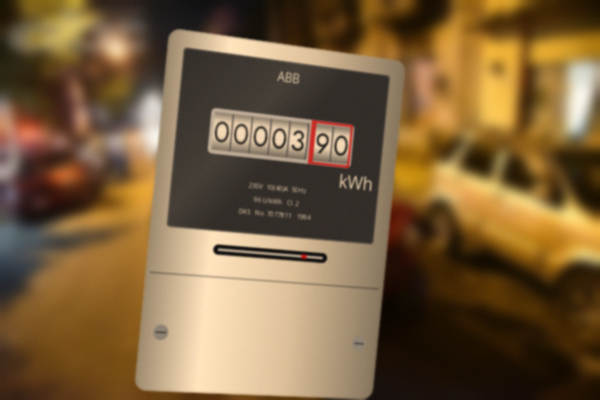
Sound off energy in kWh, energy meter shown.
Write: 3.90 kWh
